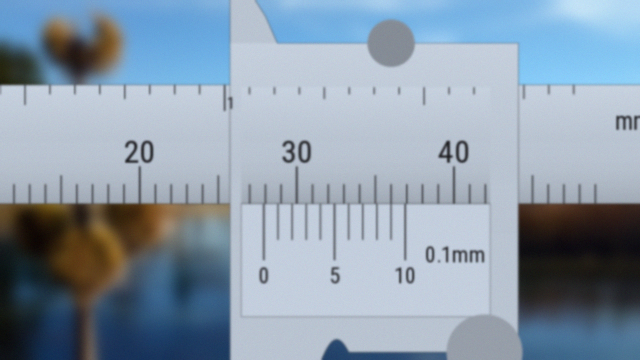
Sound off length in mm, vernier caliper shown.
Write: 27.9 mm
